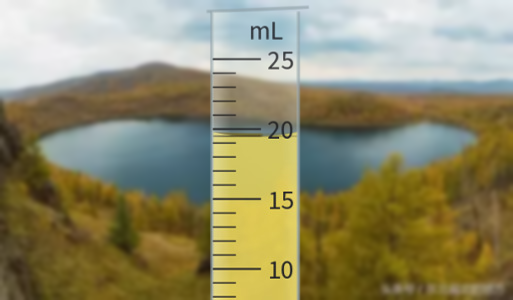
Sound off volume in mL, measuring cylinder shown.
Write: 19.5 mL
